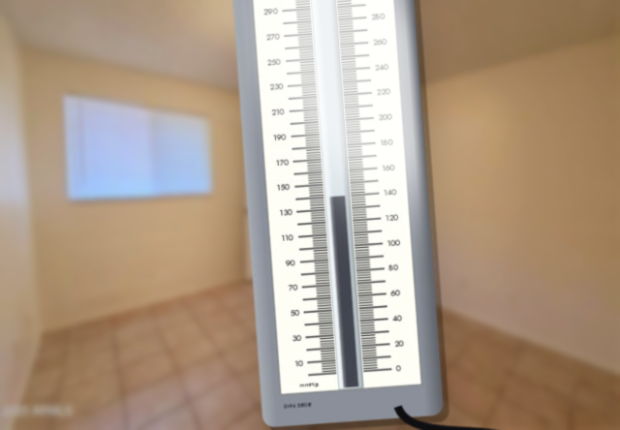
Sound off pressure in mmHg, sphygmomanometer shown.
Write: 140 mmHg
